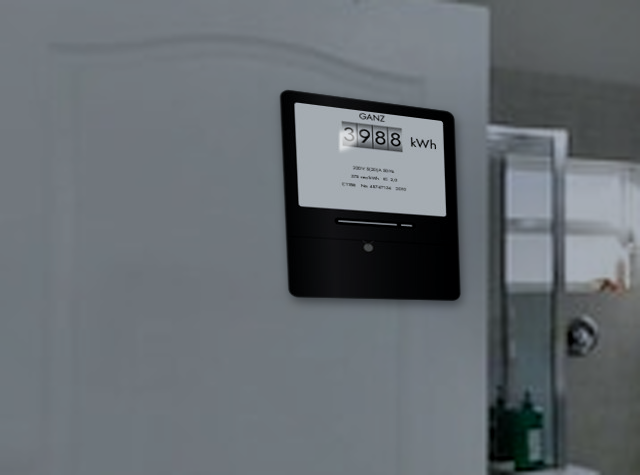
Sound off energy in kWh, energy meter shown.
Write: 3988 kWh
